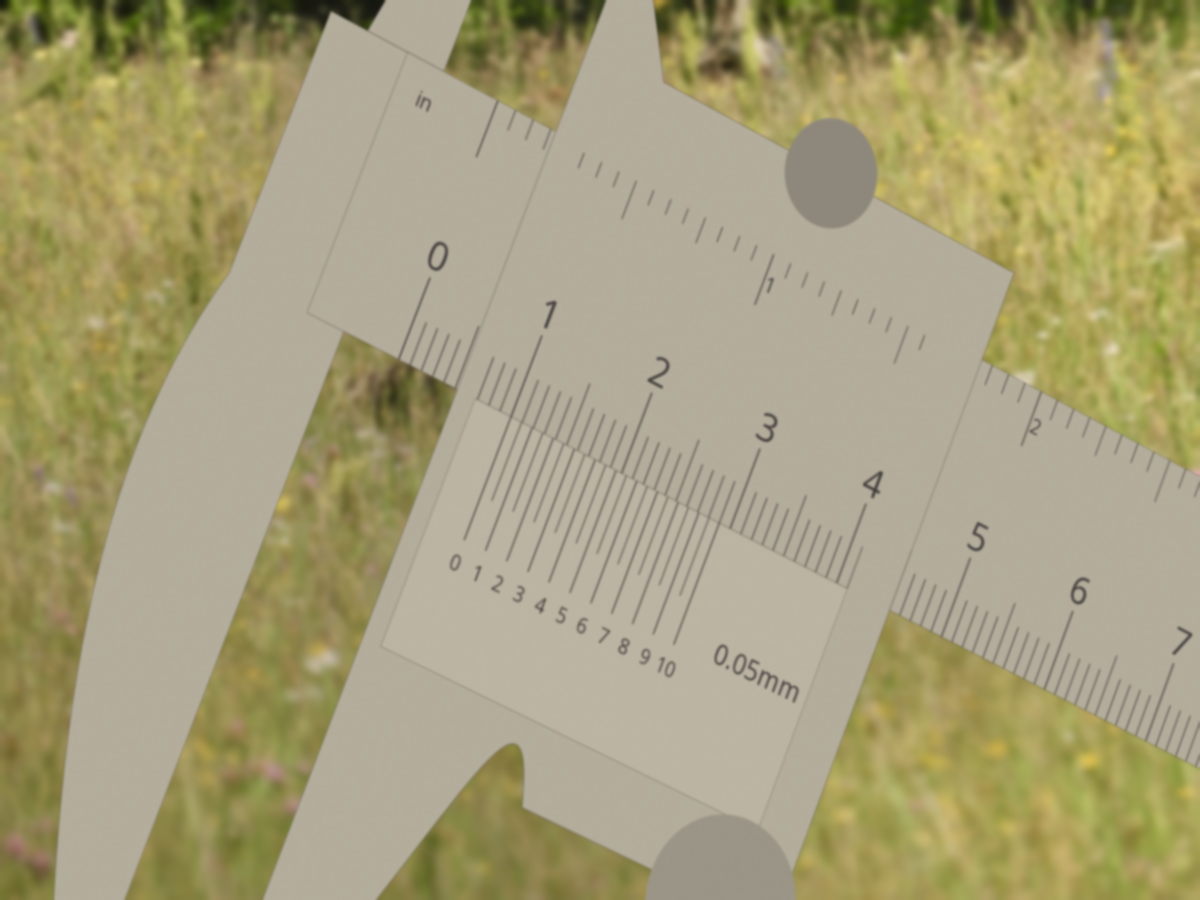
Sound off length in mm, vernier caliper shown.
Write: 10.0 mm
